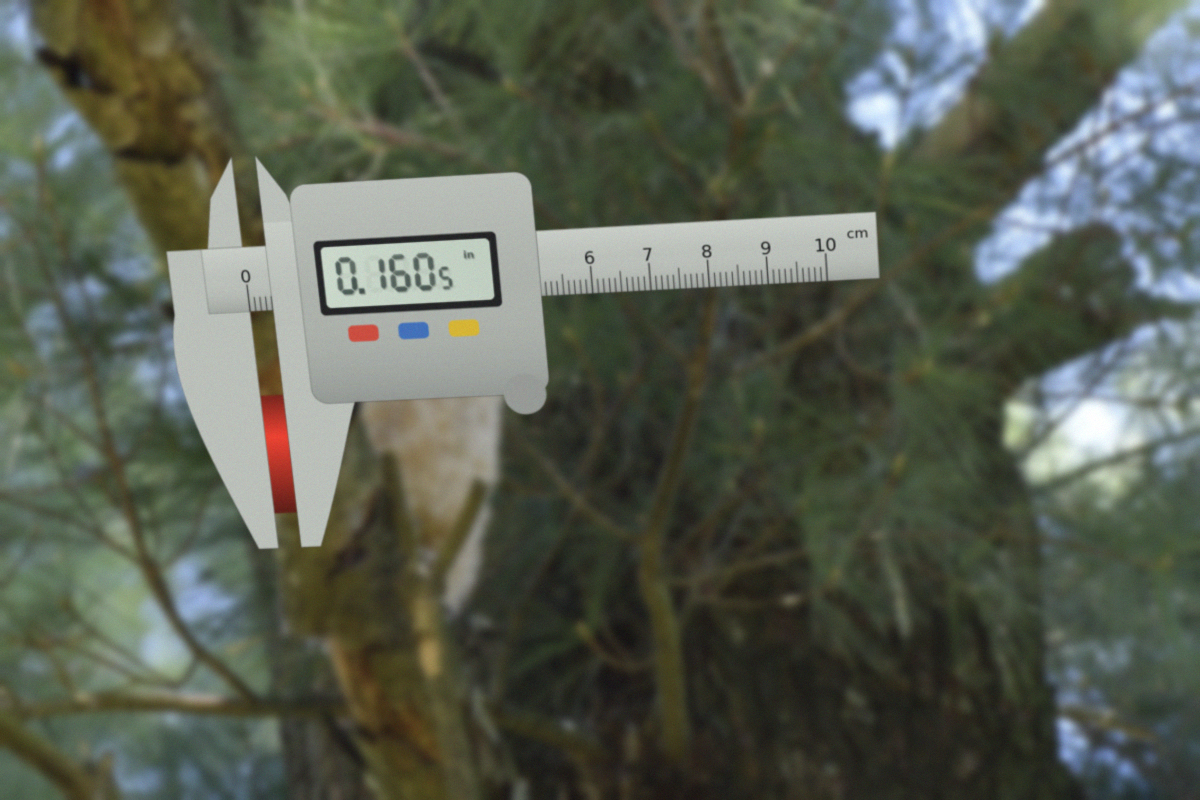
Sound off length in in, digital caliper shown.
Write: 0.1605 in
